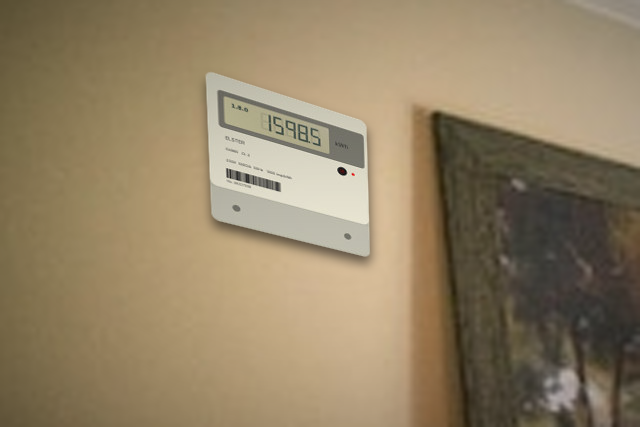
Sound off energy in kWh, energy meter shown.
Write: 1598.5 kWh
